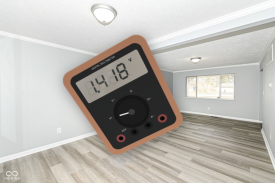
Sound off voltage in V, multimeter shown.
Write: 1.418 V
